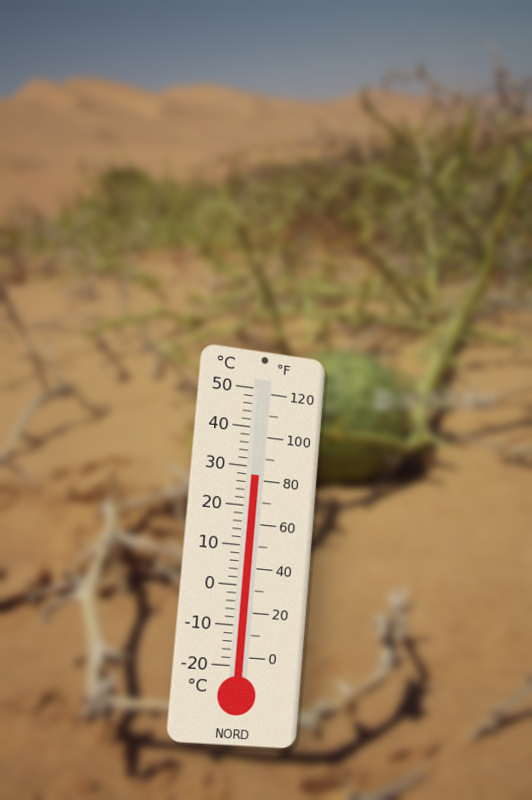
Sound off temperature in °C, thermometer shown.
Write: 28 °C
